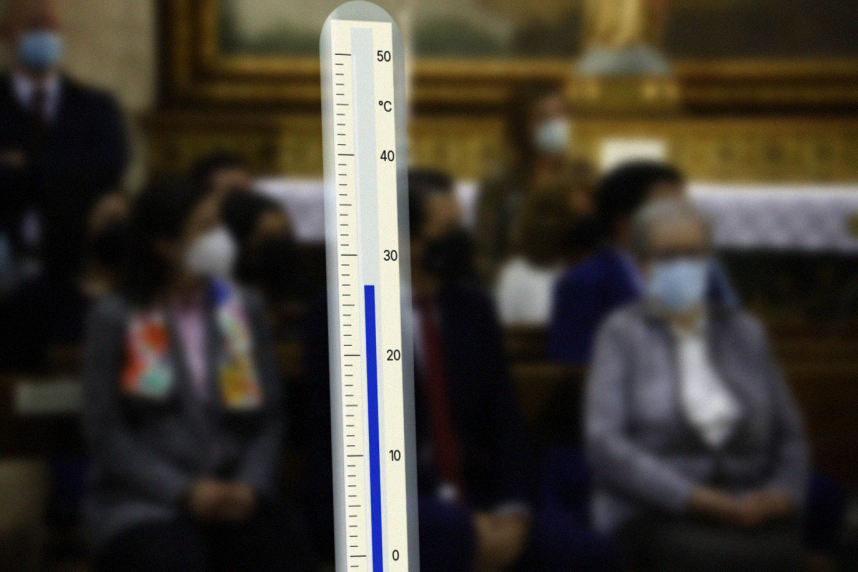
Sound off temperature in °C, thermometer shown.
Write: 27 °C
